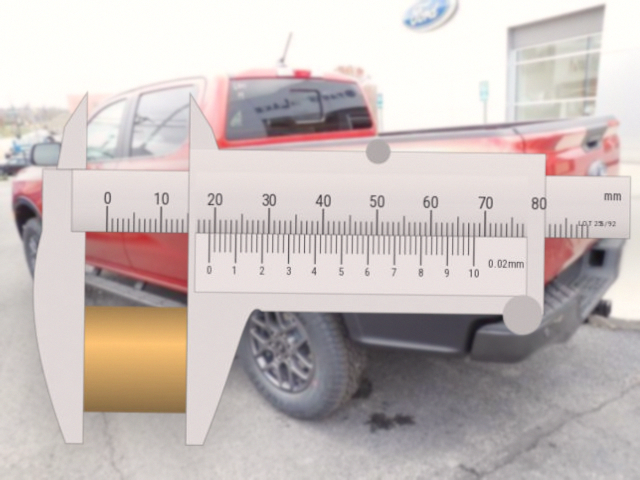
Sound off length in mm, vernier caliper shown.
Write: 19.0 mm
